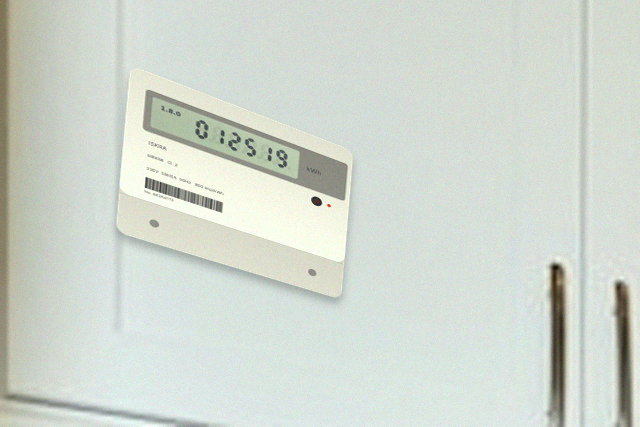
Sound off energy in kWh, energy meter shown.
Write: 12519 kWh
